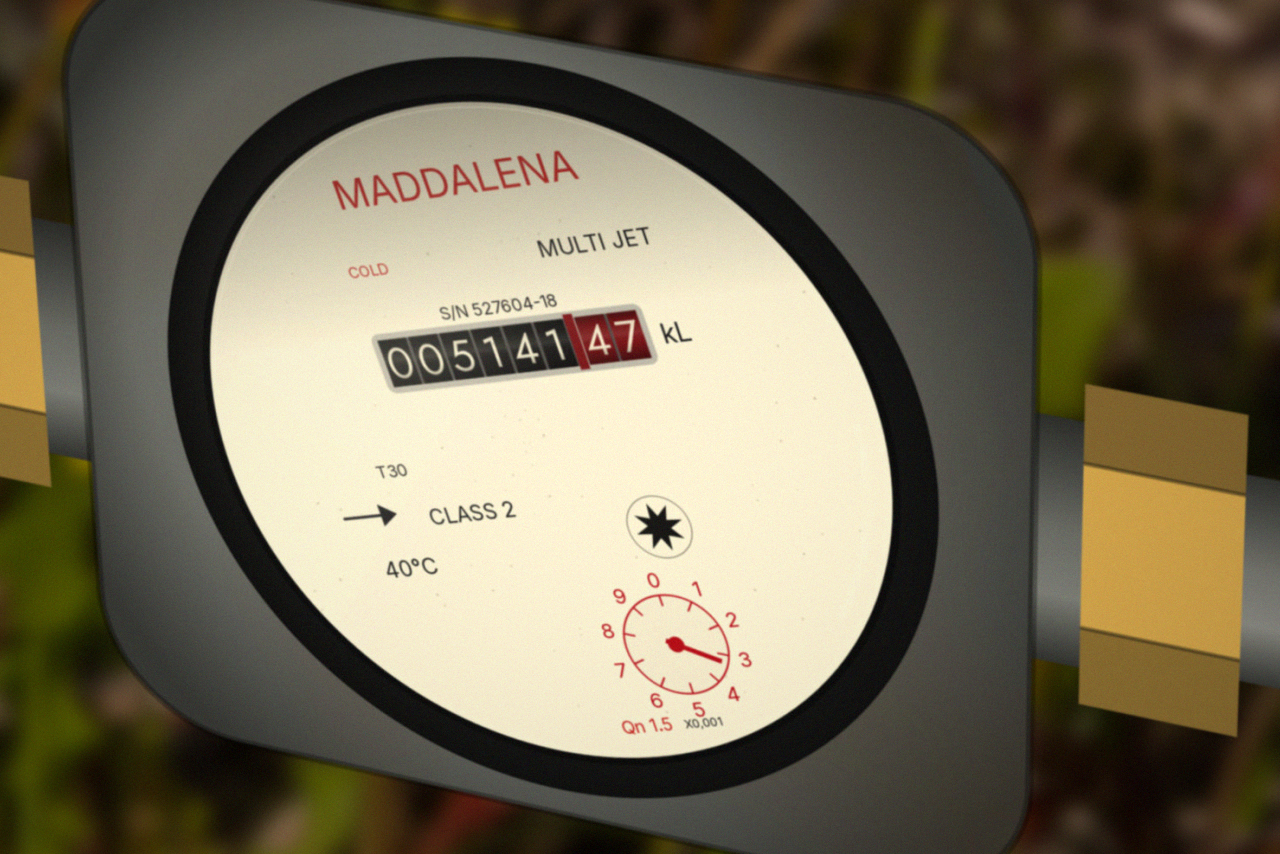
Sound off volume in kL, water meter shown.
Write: 5141.473 kL
